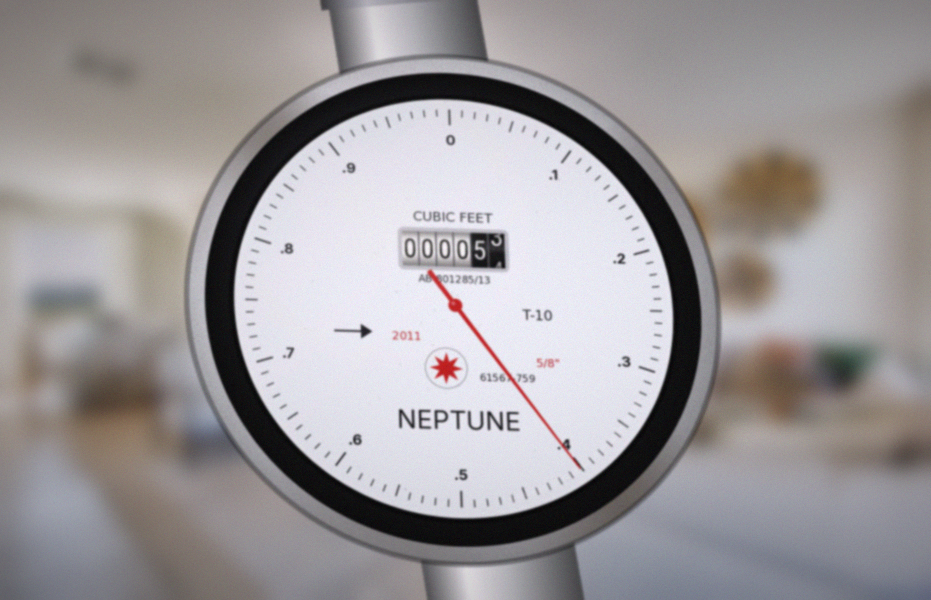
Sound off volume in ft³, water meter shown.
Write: 53.40 ft³
